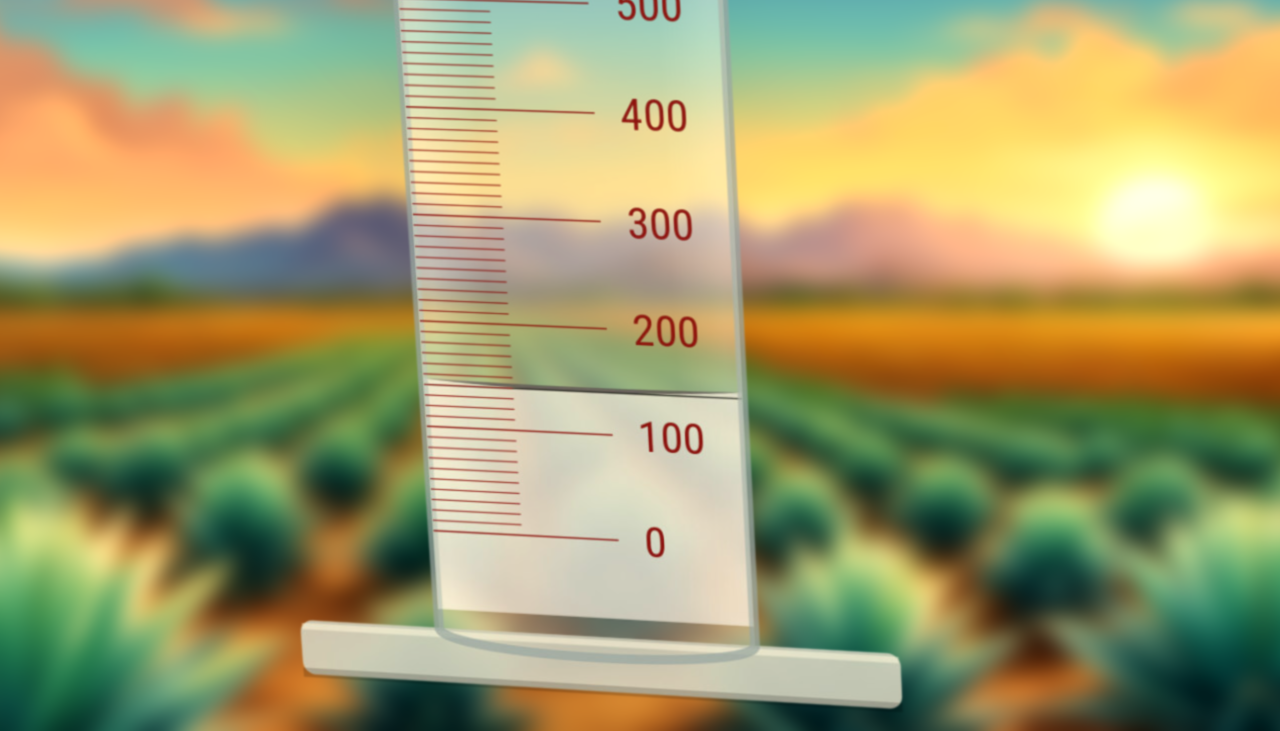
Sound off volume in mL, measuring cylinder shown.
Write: 140 mL
